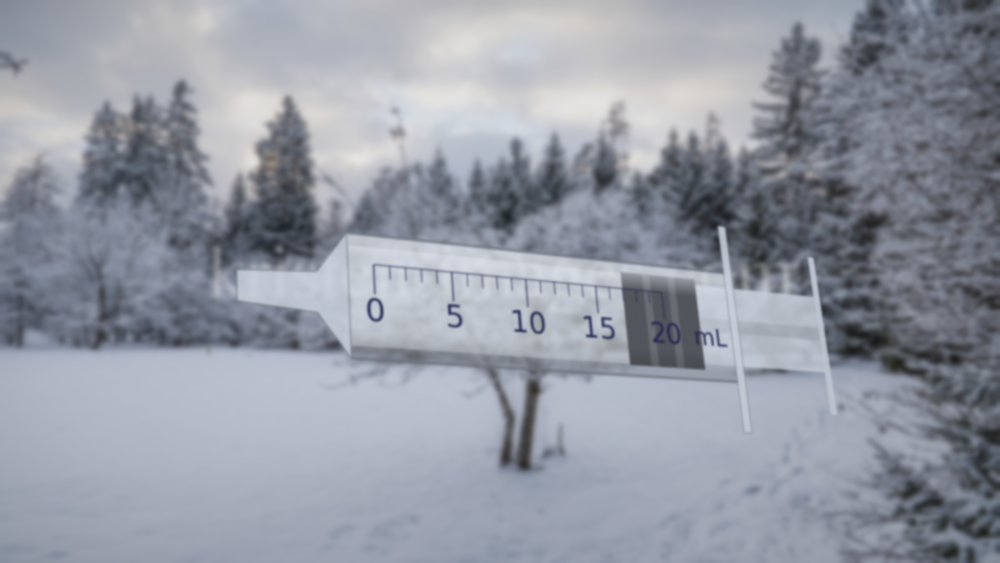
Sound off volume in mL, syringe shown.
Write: 17 mL
